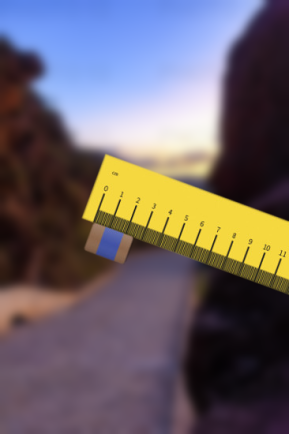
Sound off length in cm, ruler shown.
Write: 2.5 cm
